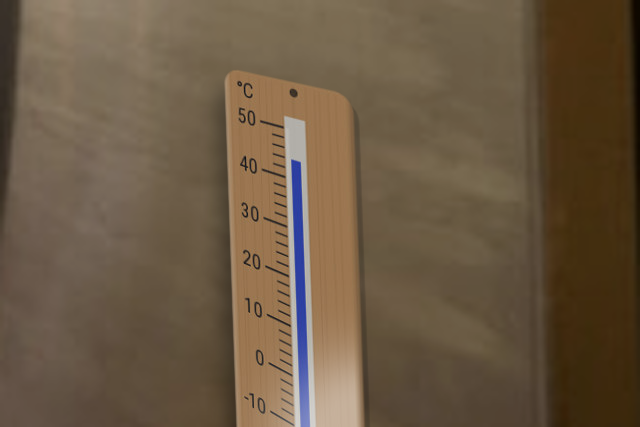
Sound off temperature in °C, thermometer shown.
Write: 44 °C
